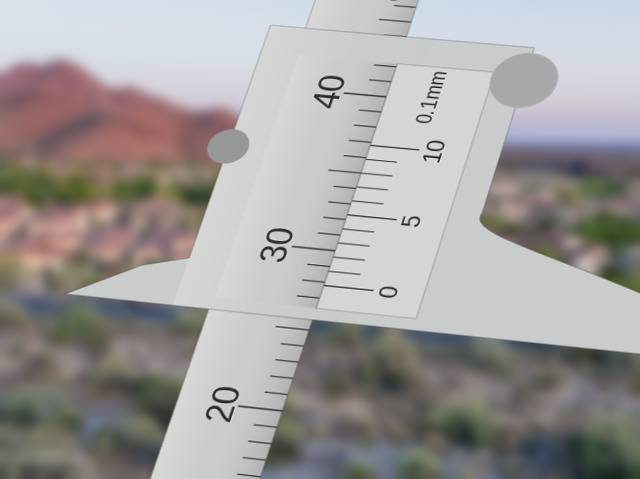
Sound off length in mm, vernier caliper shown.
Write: 27.8 mm
